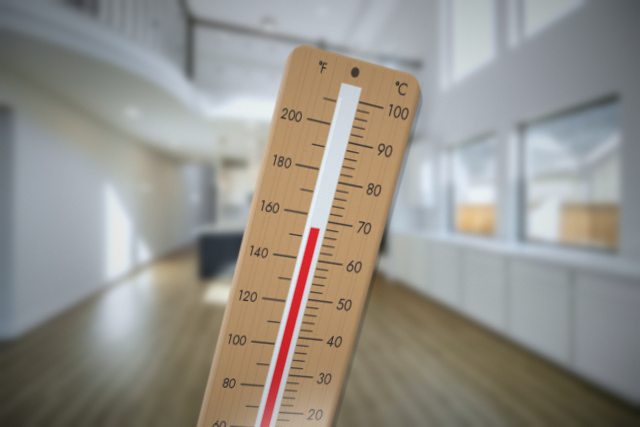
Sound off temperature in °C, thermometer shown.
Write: 68 °C
